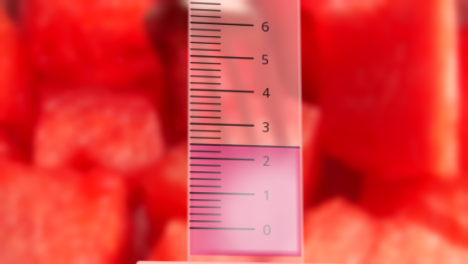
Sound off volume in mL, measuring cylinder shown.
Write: 2.4 mL
